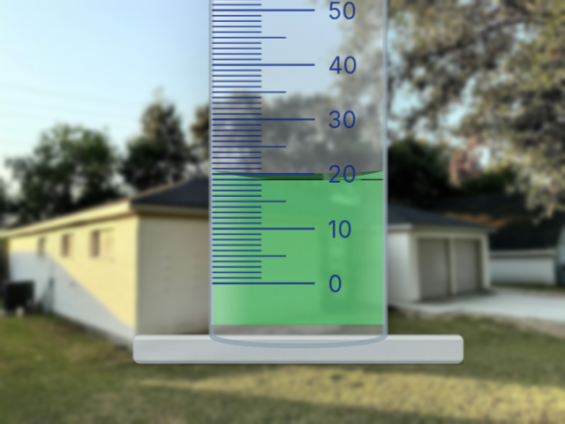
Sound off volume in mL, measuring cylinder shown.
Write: 19 mL
